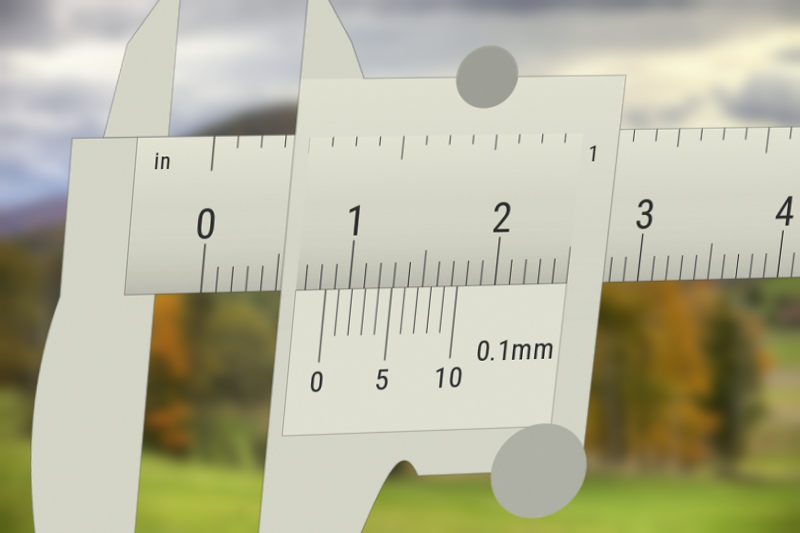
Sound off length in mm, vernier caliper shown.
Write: 8.4 mm
